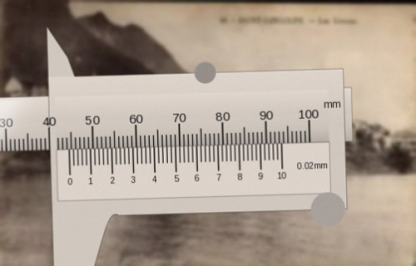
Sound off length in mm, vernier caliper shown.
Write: 44.5 mm
